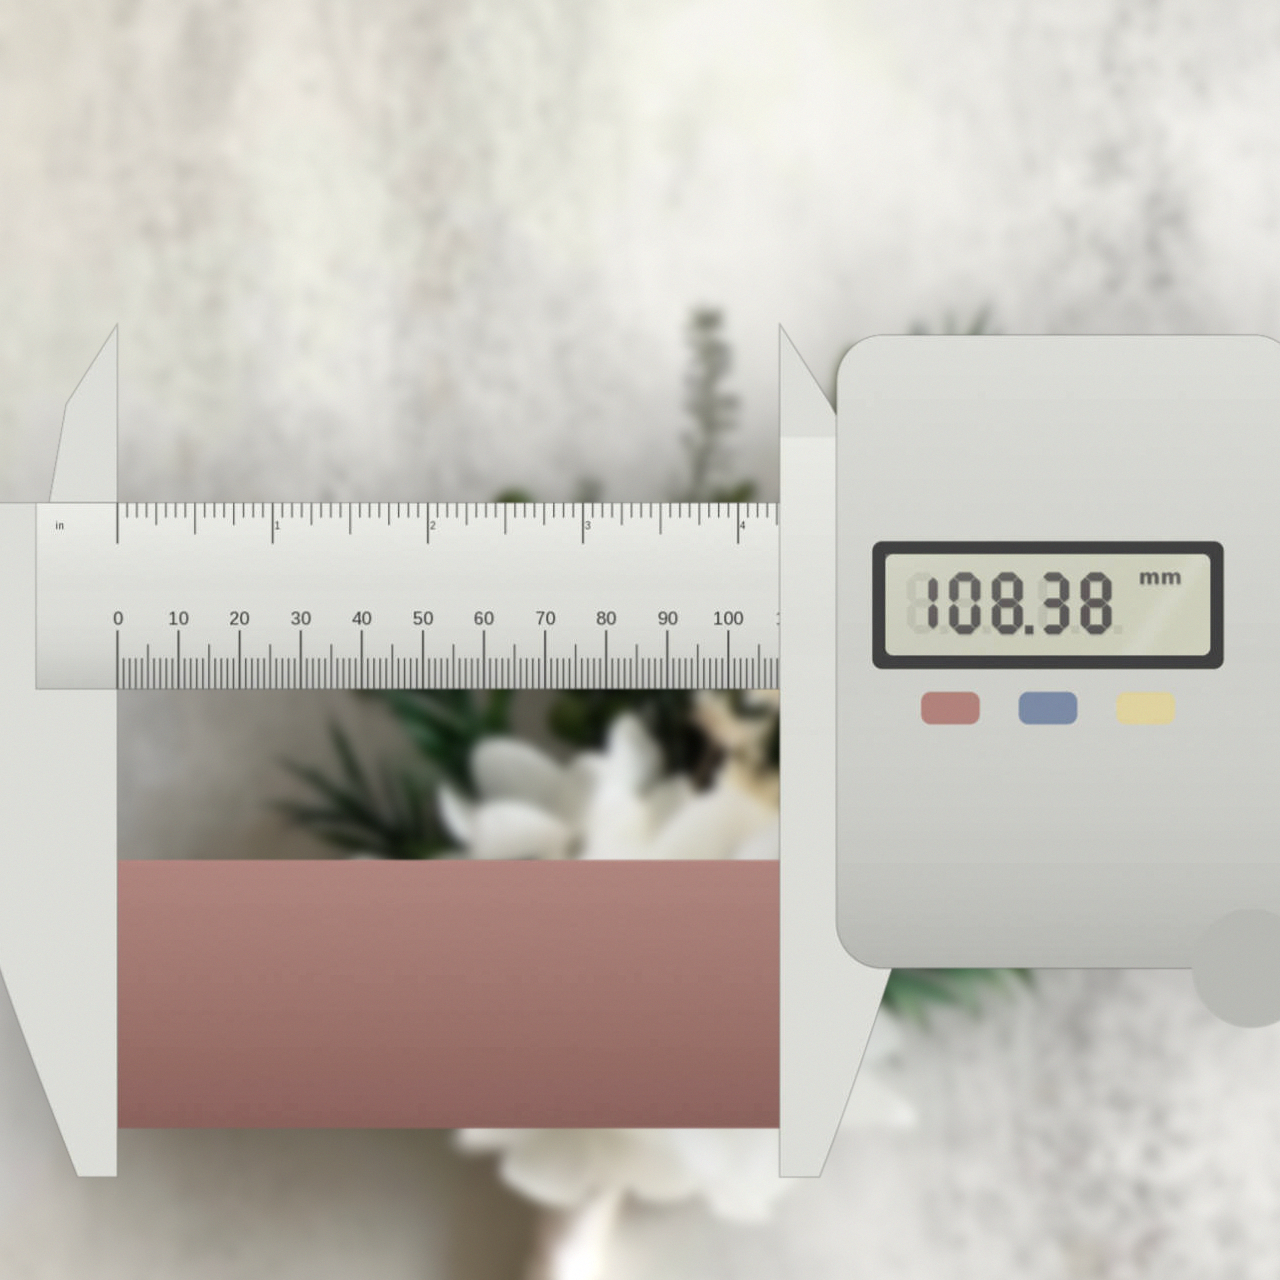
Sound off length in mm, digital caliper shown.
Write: 108.38 mm
